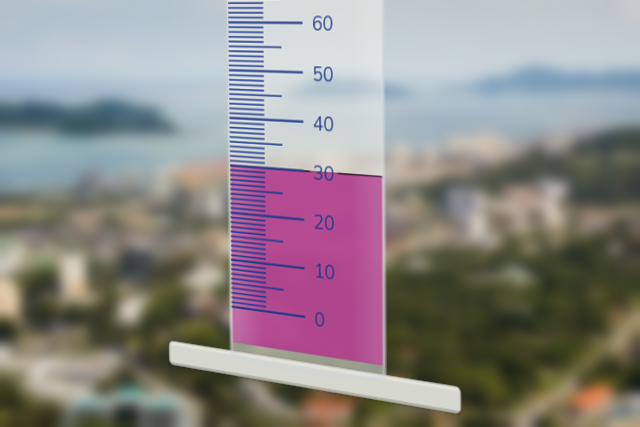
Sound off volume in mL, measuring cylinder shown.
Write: 30 mL
